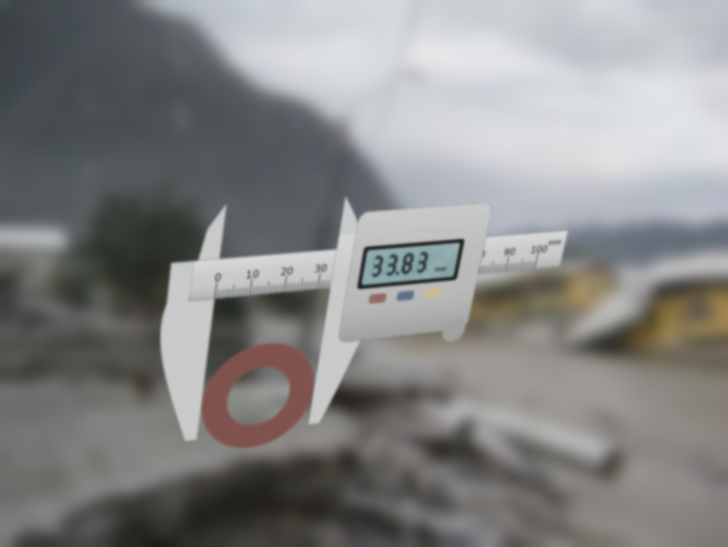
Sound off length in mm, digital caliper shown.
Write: 33.83 mm
